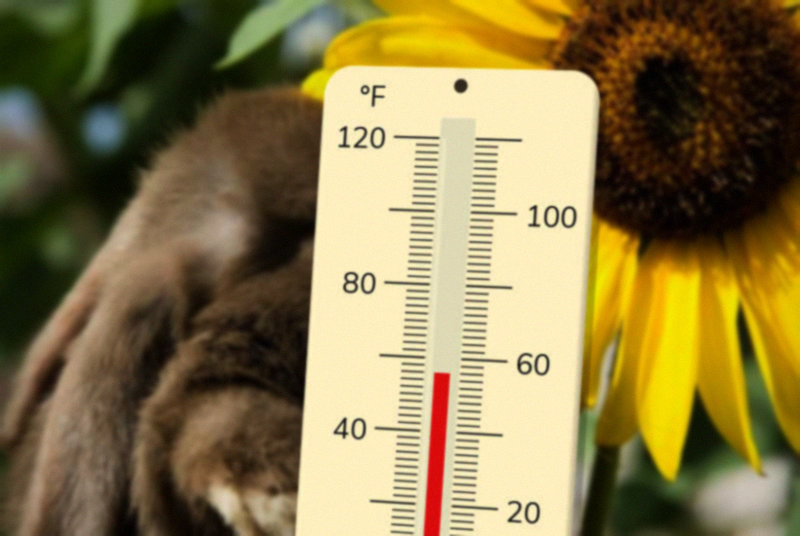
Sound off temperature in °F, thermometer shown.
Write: 56 °F
